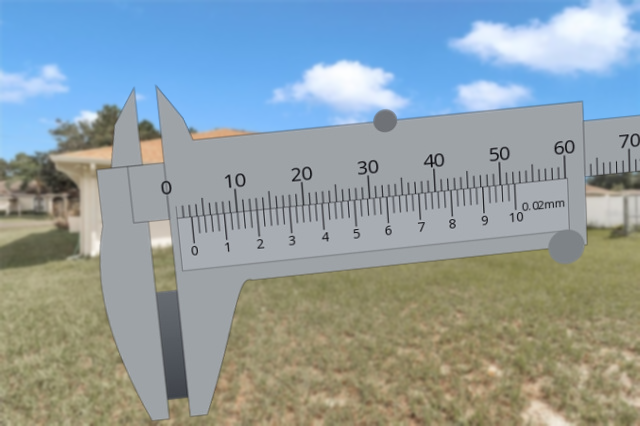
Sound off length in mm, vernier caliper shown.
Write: 3.2 mm
